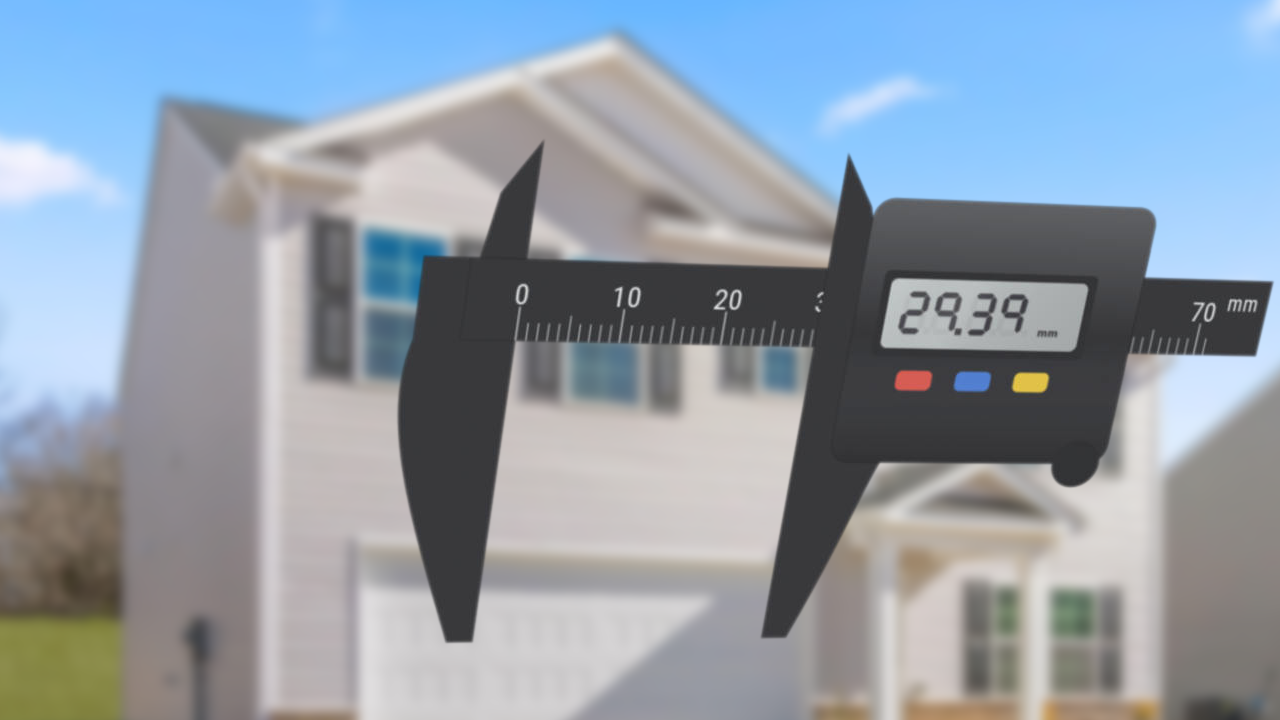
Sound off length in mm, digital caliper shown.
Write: 29.39 mm
